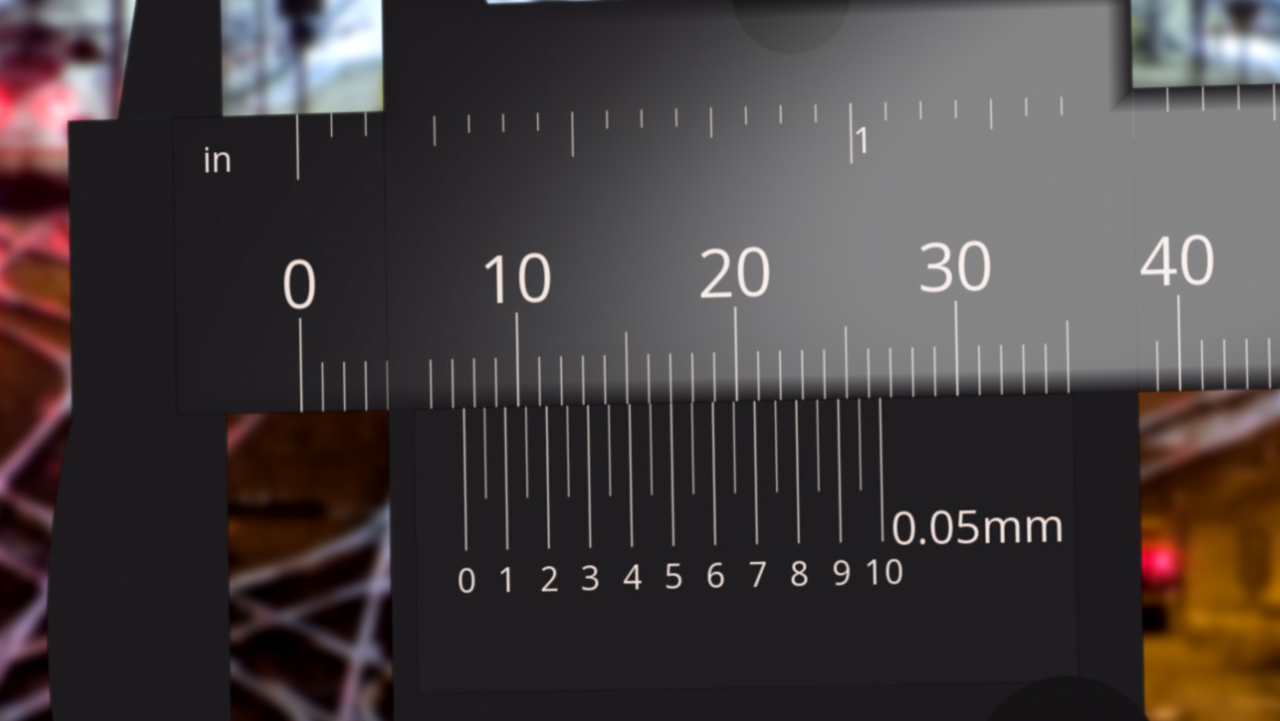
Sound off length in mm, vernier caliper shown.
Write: 7.5 mm
